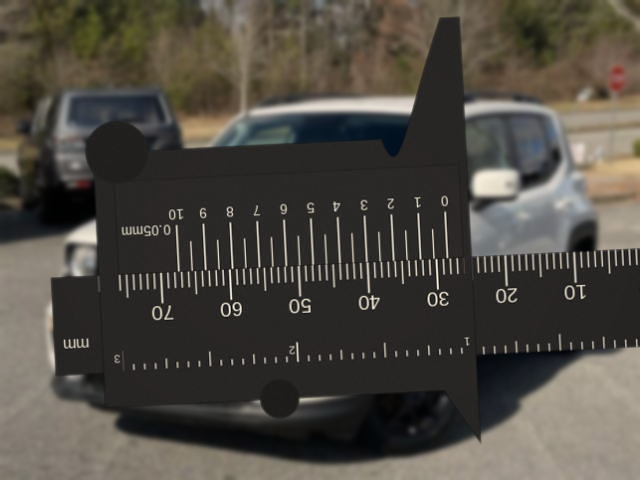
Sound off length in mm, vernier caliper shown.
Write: 28.4 mm
